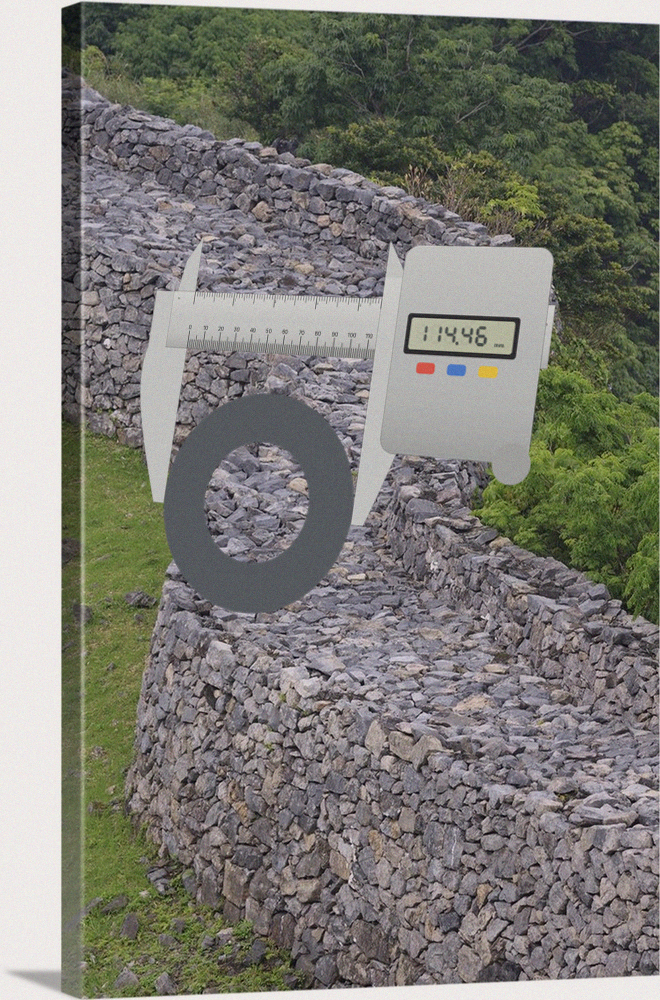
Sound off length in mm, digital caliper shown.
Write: 114.46 mm
